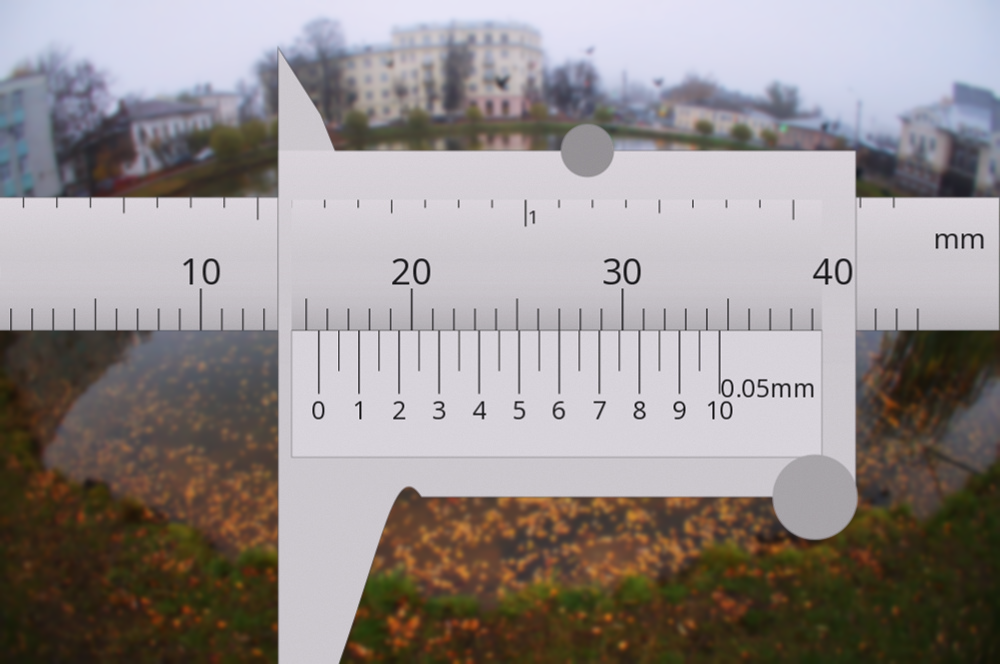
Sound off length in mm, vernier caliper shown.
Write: 15.6 mm
